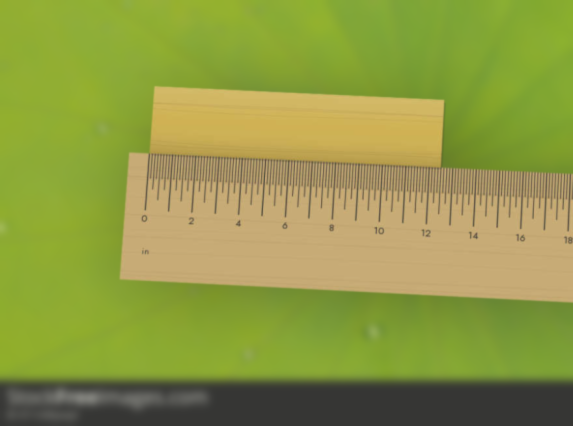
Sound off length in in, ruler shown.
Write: 12.5 in
